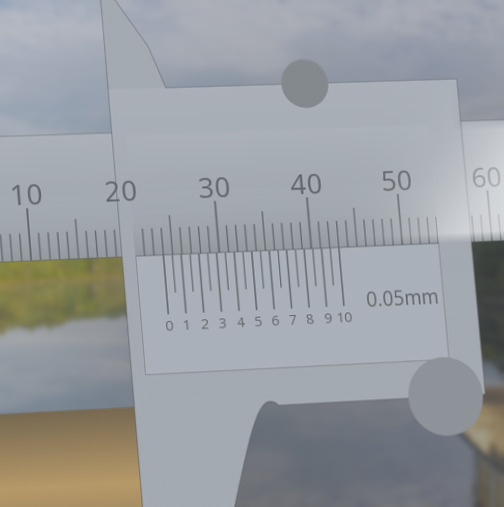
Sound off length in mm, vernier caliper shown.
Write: 24.0 mm
